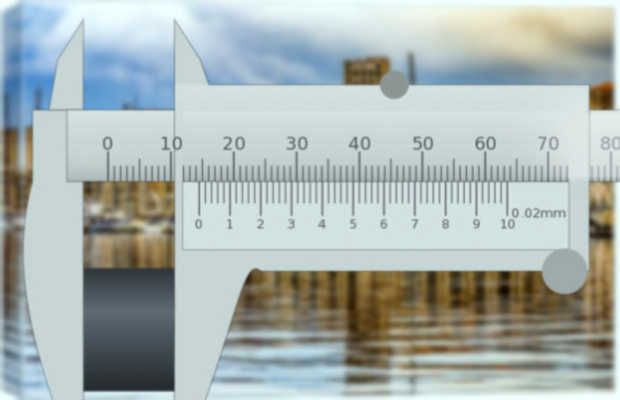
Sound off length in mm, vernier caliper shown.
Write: 14.5 mm
